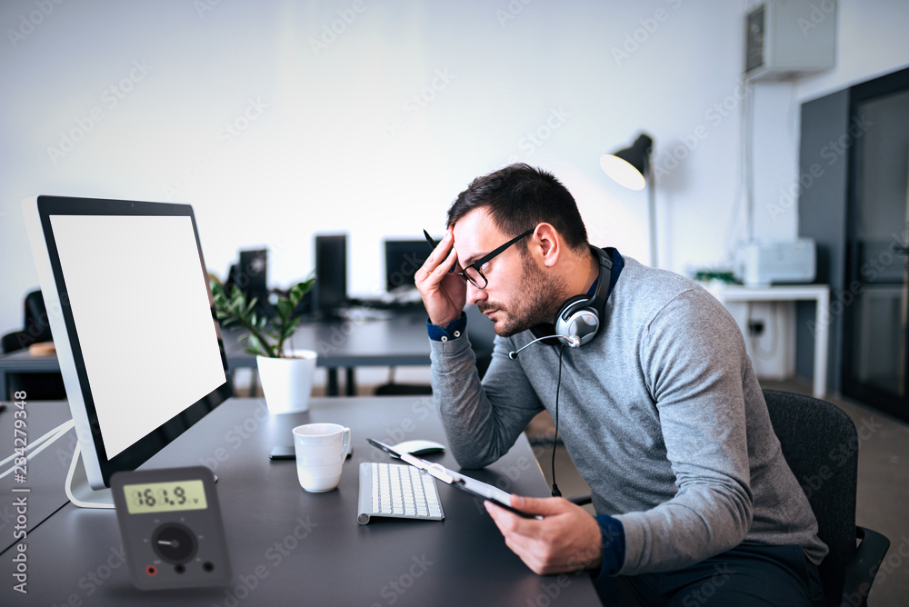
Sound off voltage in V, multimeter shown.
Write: 161.9 V
